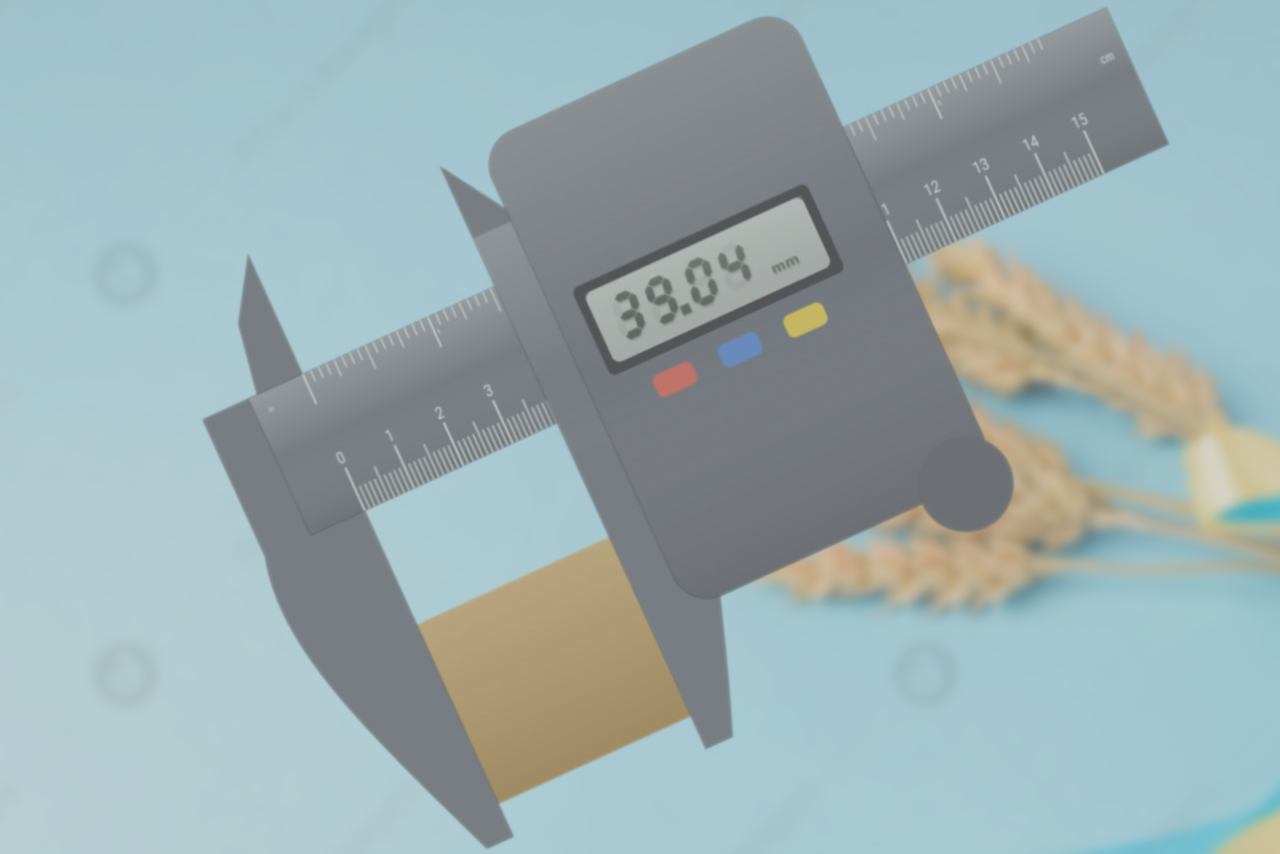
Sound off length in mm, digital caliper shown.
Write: 39.04 mm
